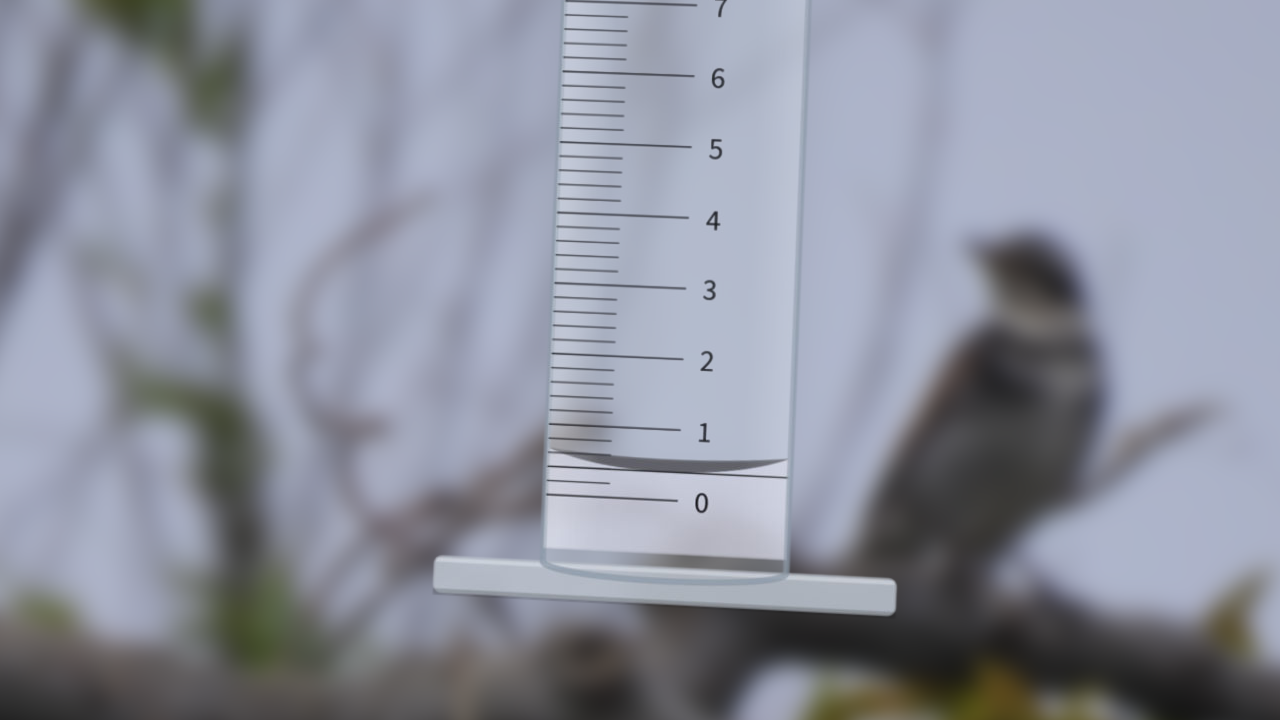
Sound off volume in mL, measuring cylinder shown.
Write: 0.4 mL
